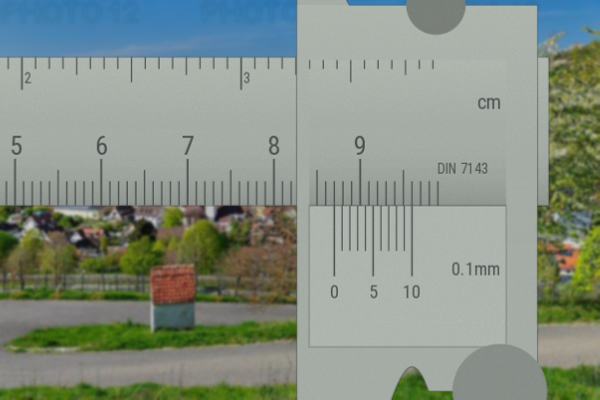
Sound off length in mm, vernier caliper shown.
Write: 87.0 mm
